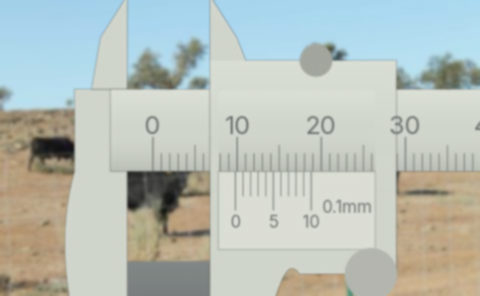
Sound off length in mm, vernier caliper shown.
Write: 9.8 mm
